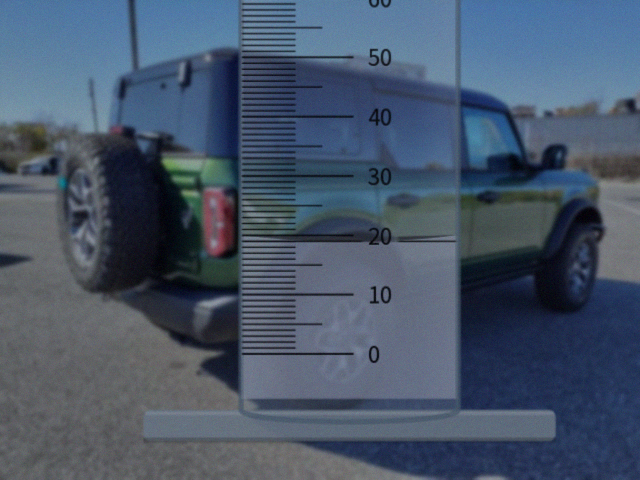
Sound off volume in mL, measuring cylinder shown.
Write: 19 mL
